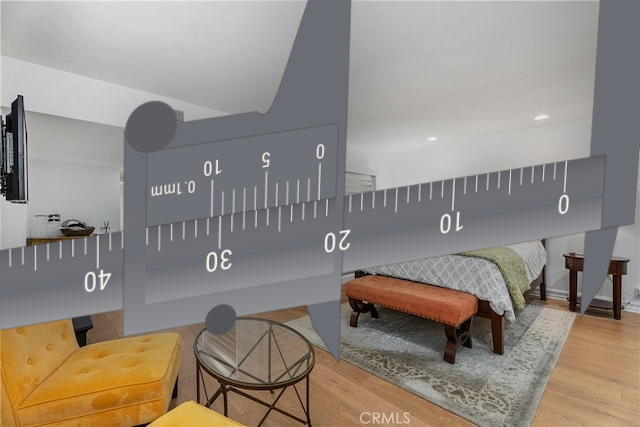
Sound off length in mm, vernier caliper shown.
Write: 21.7 mm
